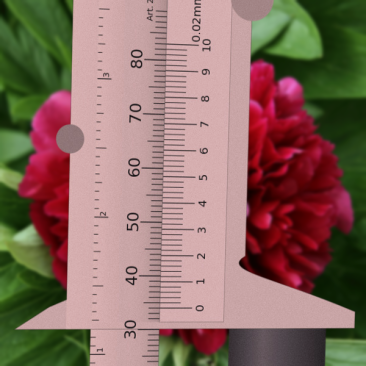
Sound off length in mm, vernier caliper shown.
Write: 34.0 mm
